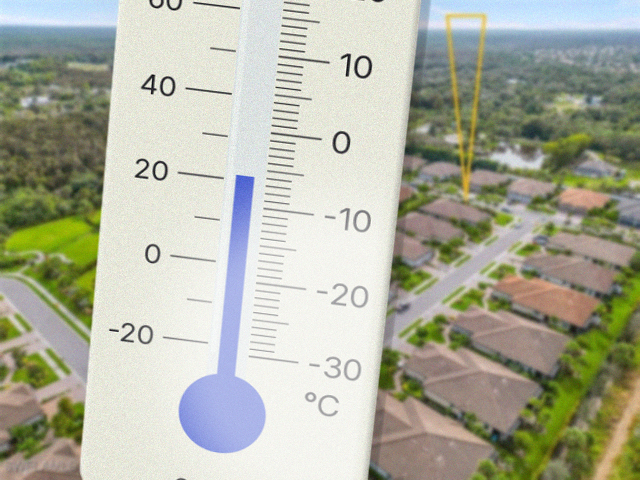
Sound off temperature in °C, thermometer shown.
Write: -6 °C
